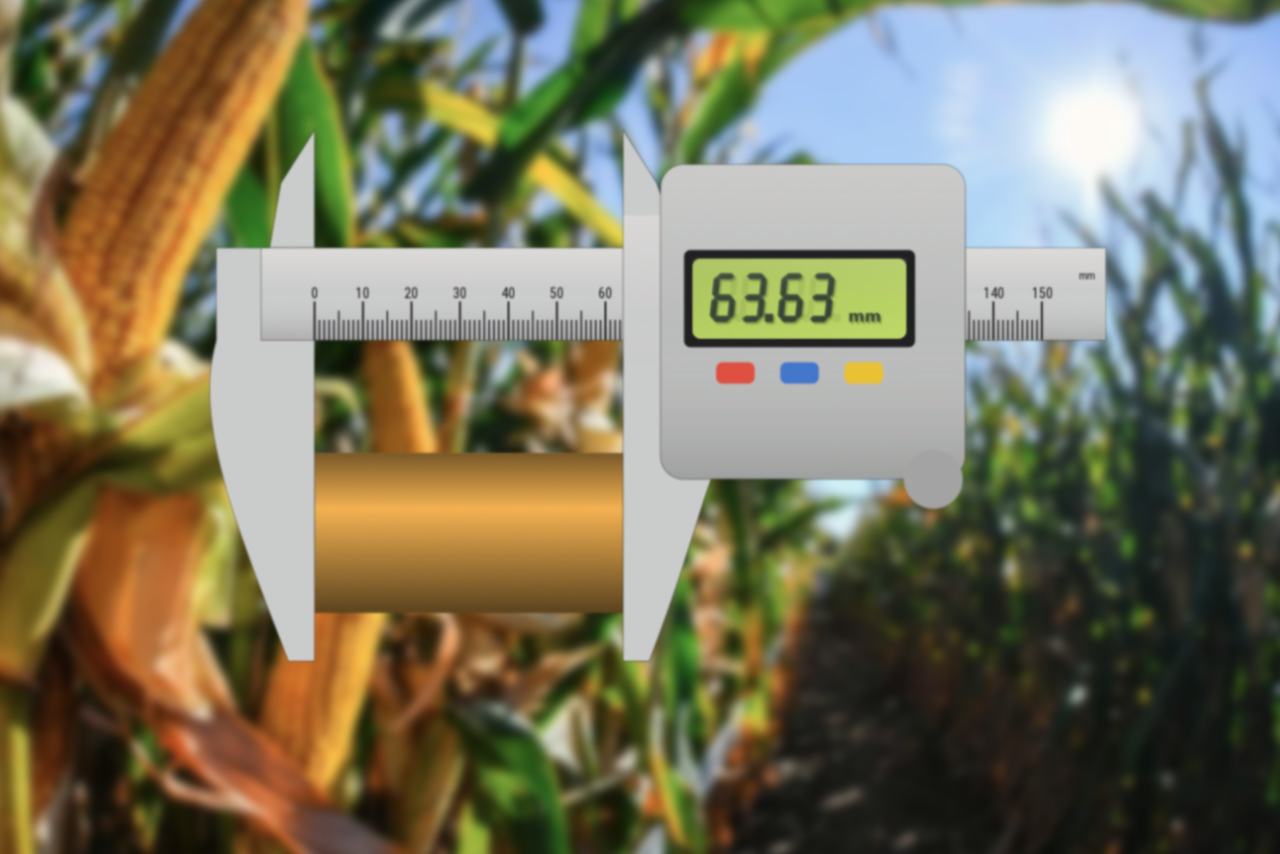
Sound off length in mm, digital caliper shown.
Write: 63.63 mm
